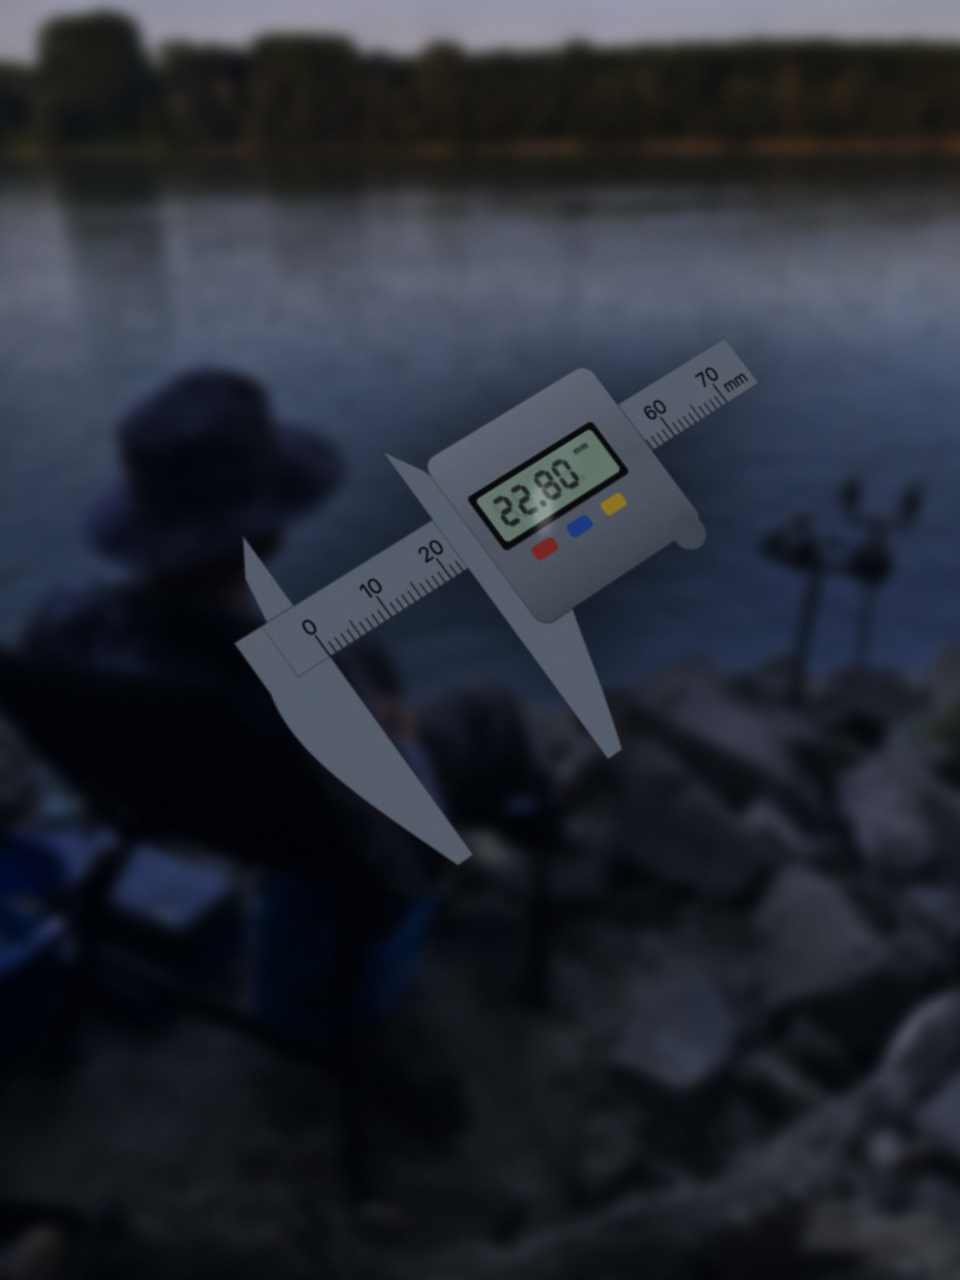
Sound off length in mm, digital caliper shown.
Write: 22.80 mm
